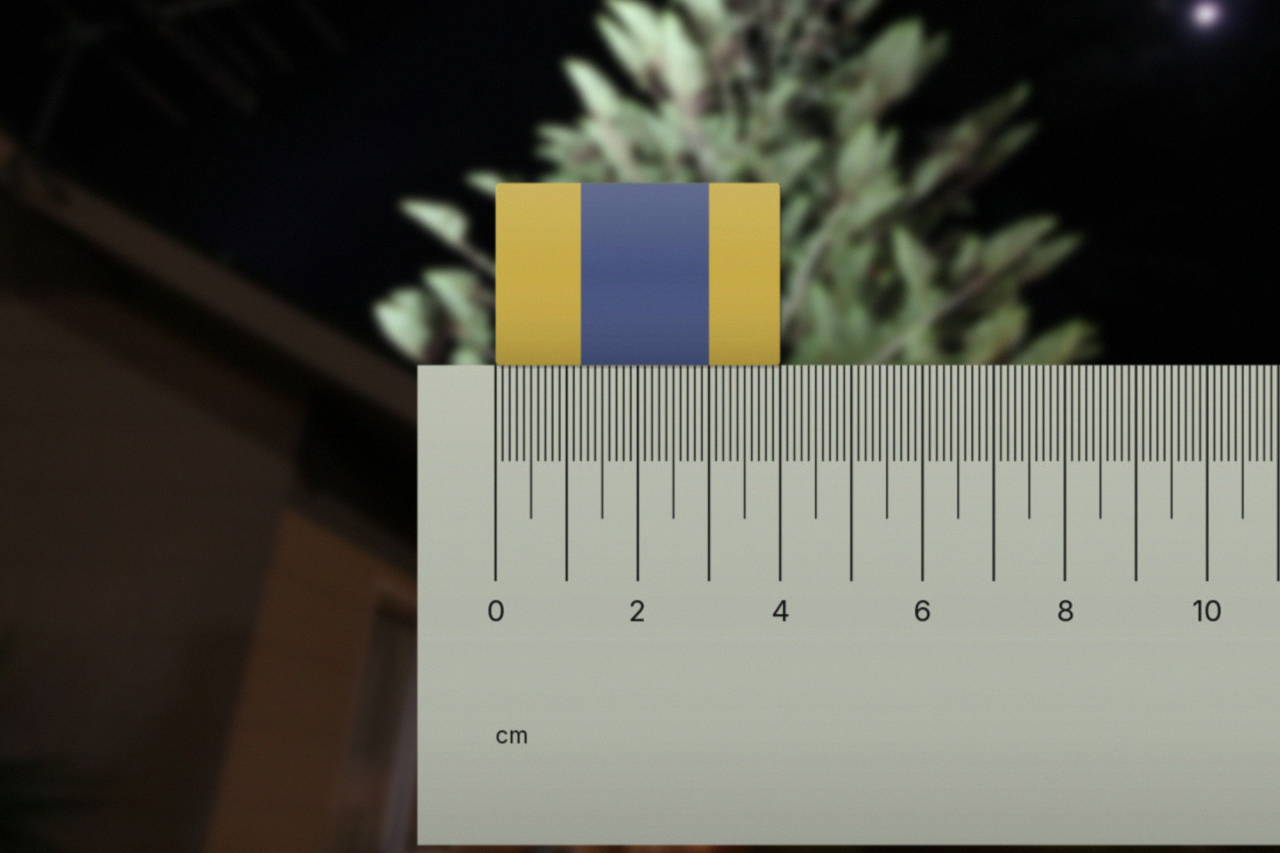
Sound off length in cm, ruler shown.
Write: 4 cm
